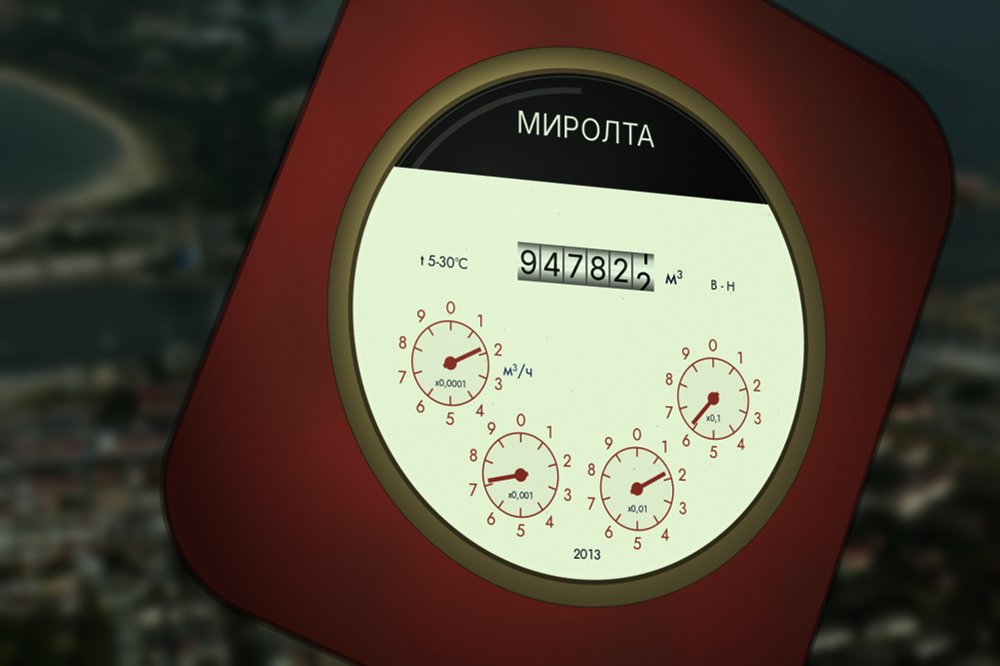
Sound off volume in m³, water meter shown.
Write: 947821.6171 m³
